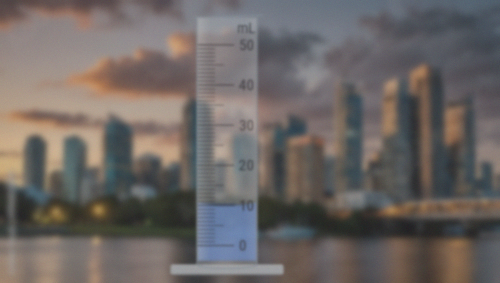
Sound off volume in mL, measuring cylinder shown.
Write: 10 mL
